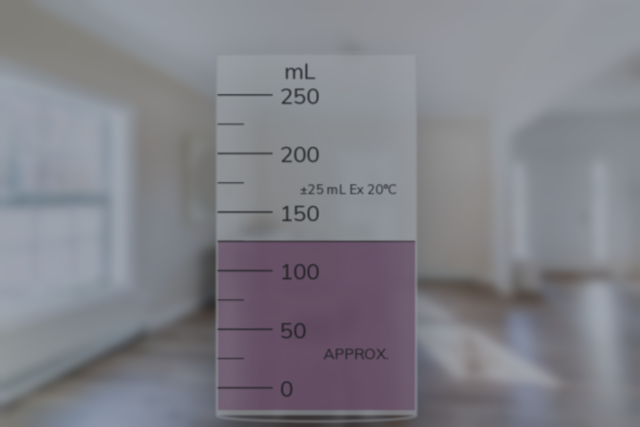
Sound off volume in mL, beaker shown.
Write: 125 mL
